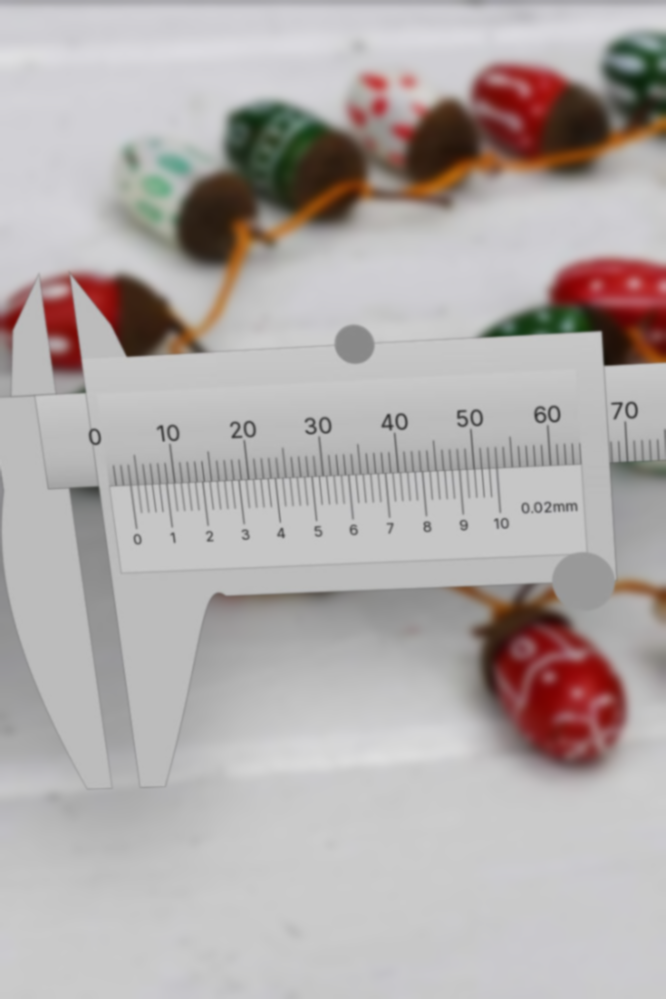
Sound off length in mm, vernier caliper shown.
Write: 4.0 mm
